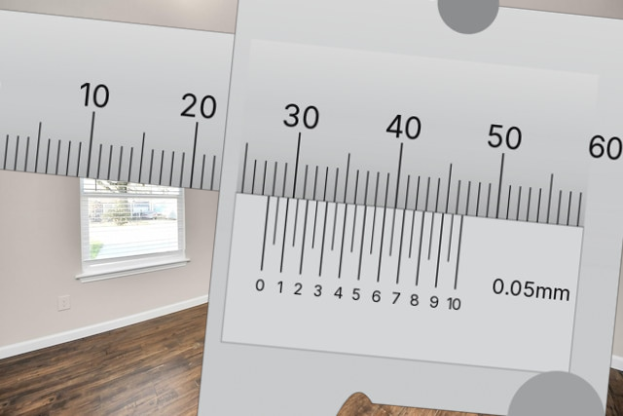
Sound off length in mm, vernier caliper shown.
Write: 27.6 mm
